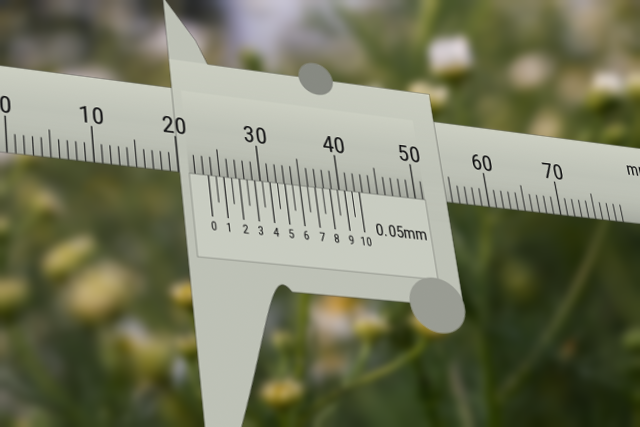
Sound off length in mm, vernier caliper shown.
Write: 23.6 mm
